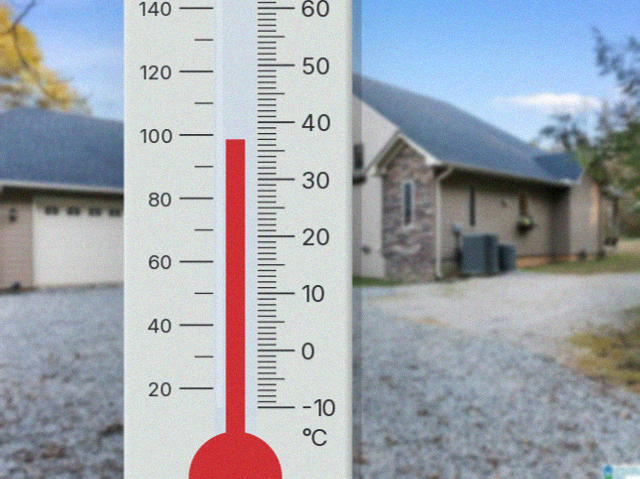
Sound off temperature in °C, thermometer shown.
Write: 37 °C
